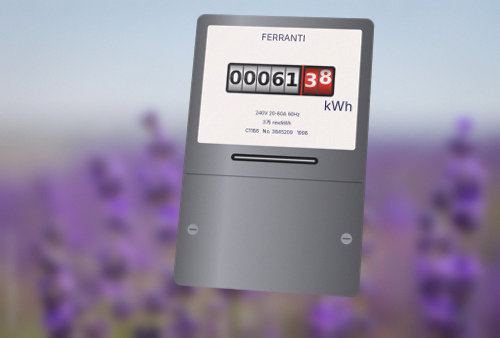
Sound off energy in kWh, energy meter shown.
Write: 61.38 kWh
